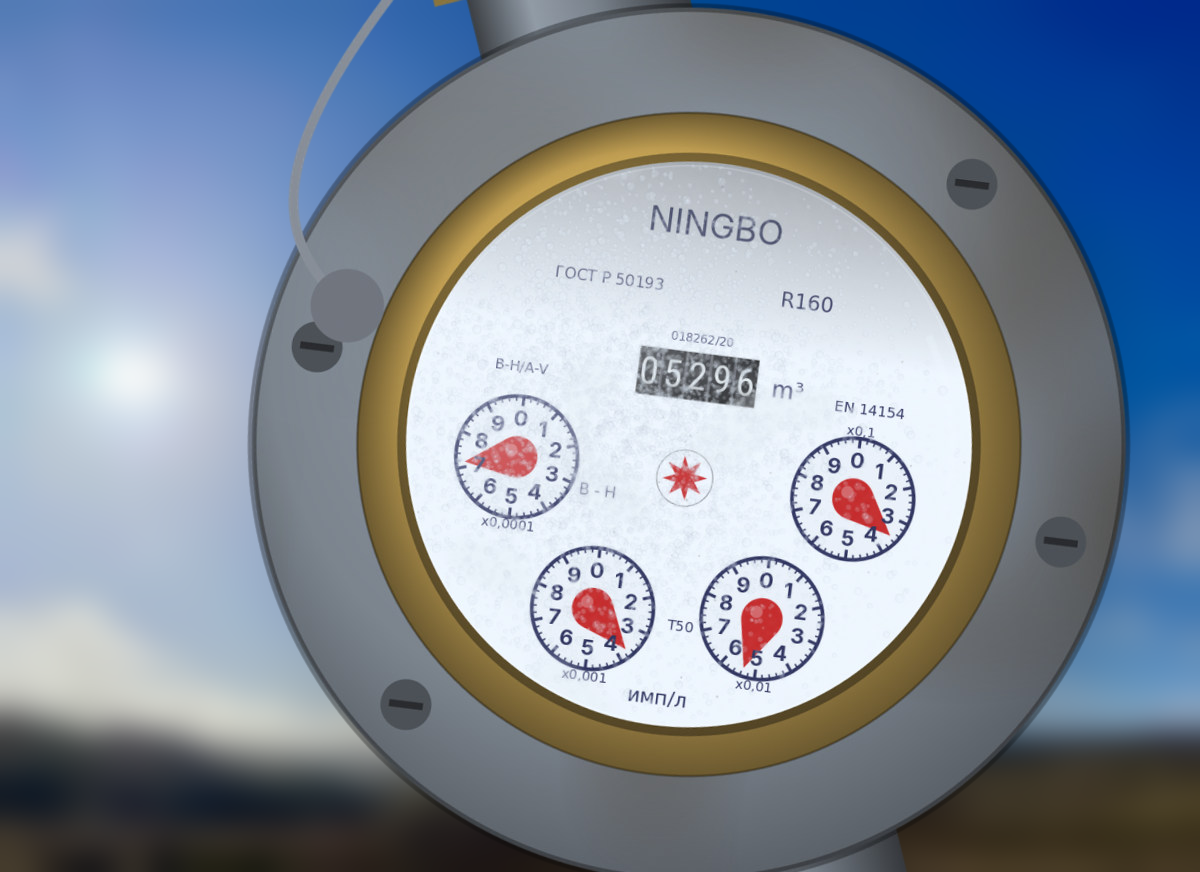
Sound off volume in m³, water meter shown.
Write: 5296.3537 m³
